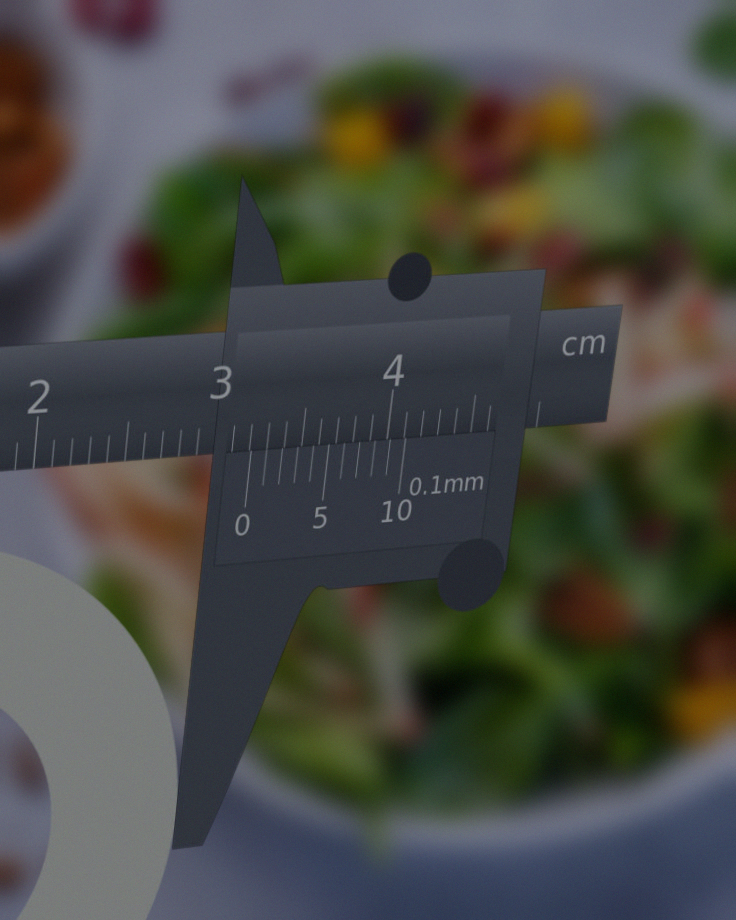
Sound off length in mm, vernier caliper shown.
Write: 32.1 mm
